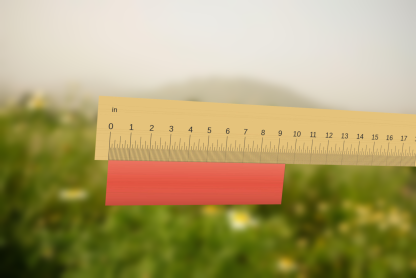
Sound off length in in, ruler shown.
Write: 9.5 in
